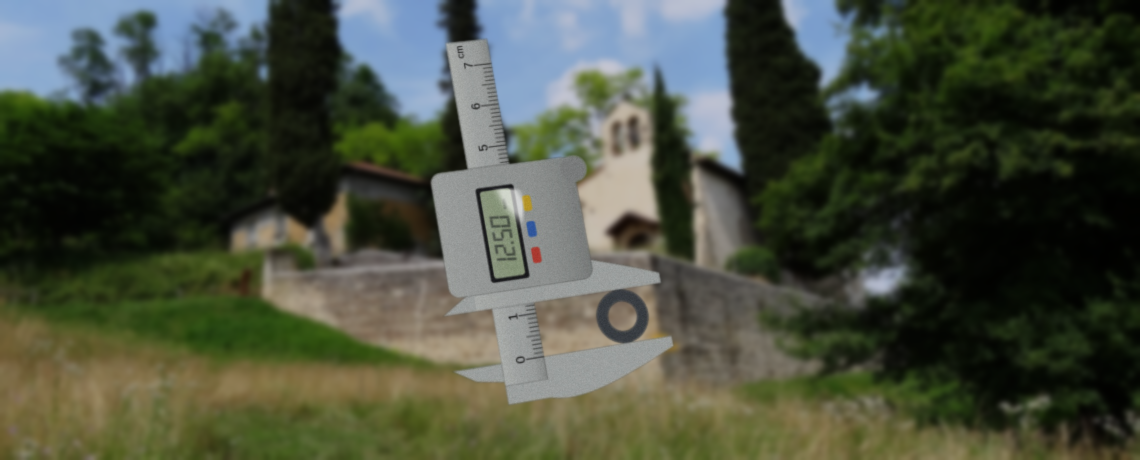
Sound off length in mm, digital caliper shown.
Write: 12.50 mm
